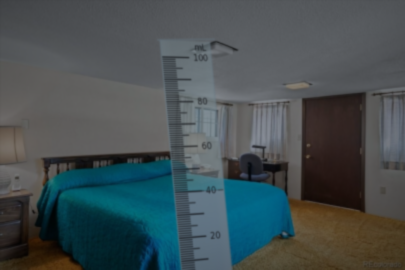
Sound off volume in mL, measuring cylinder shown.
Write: 40 mL
